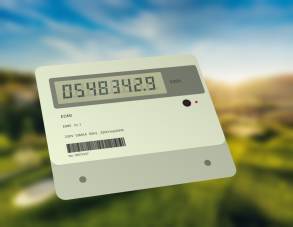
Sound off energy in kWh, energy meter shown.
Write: 548342.9 kWh
